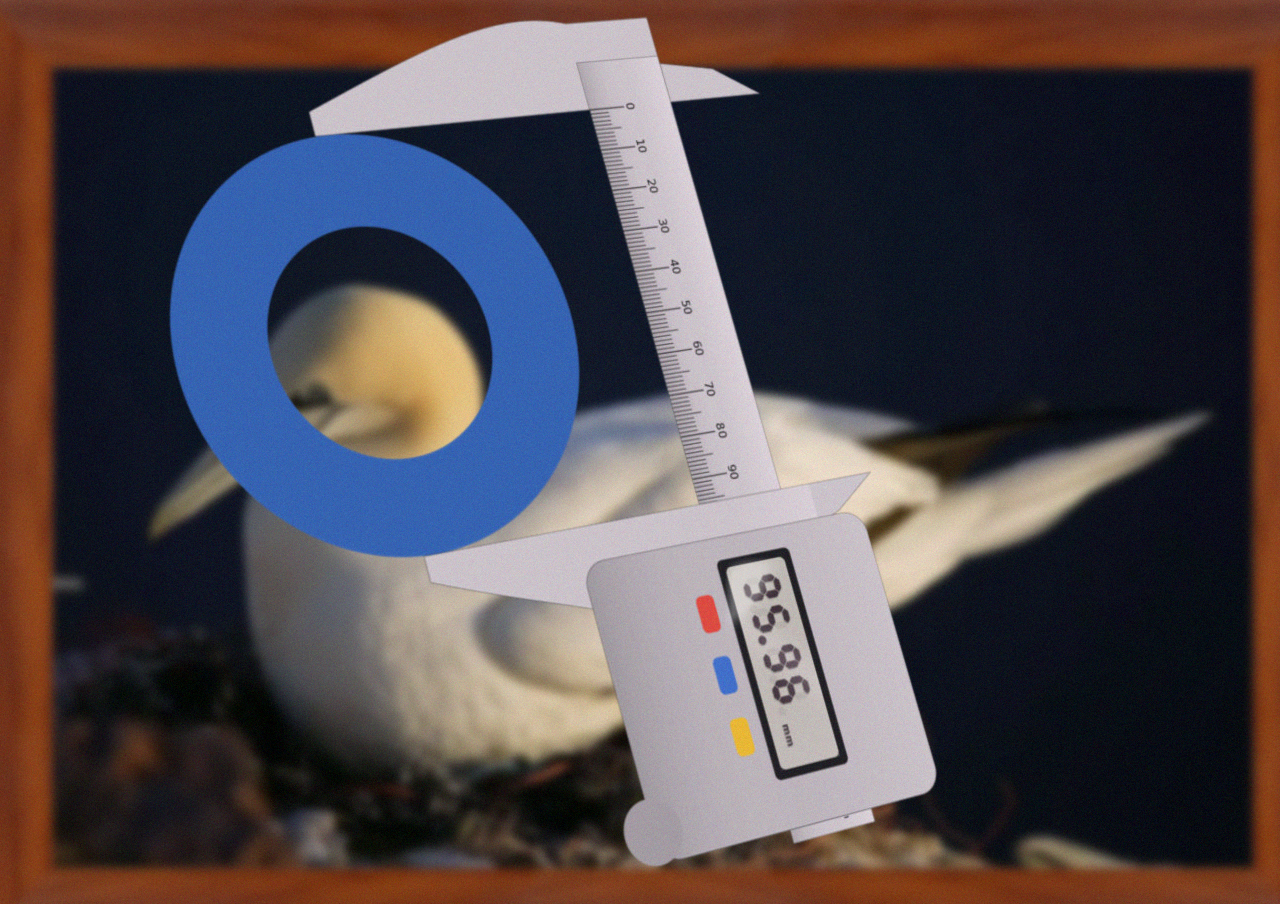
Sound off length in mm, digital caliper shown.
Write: 95.96 mm
